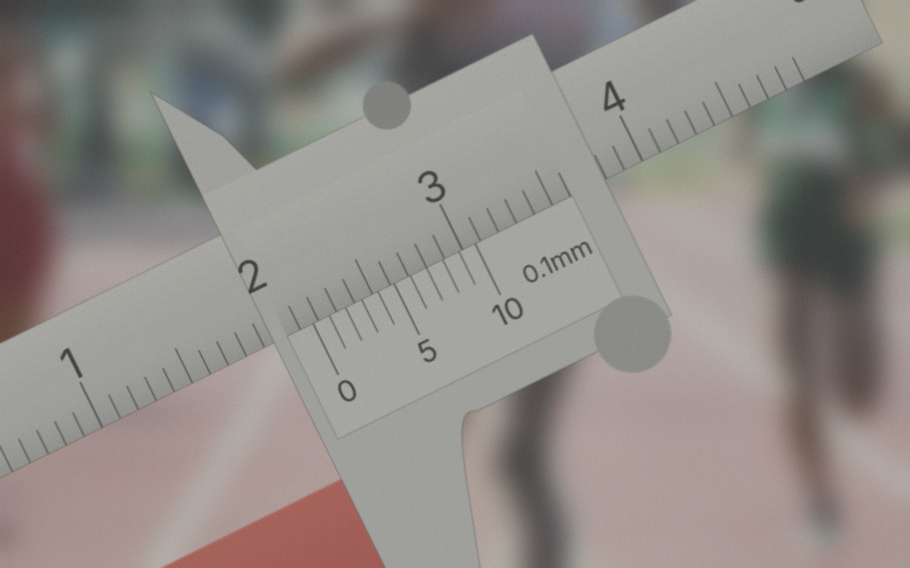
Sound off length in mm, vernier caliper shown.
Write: 21.7 mm
